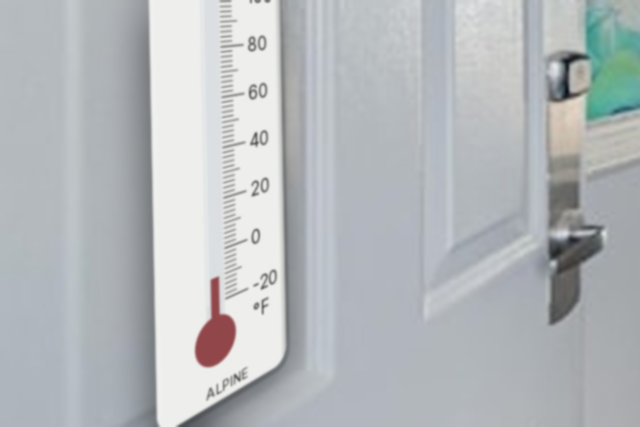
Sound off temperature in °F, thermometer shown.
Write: -10 °F
